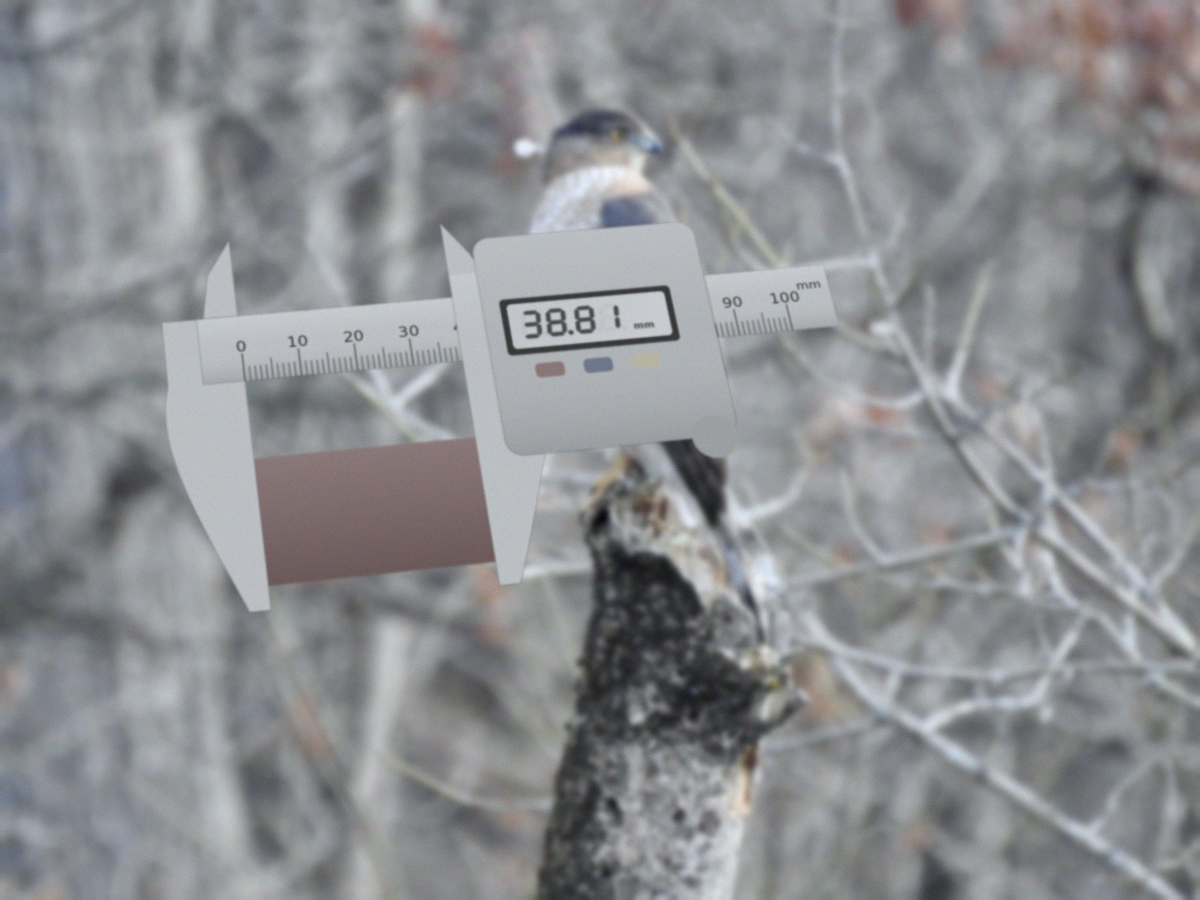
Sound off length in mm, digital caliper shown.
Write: 38.81 mm
